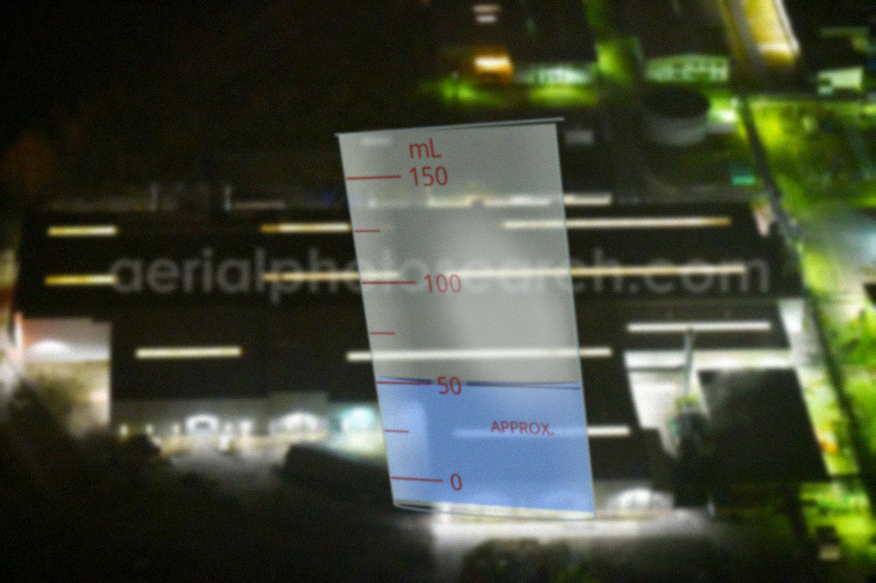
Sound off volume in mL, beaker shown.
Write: 50 mL
